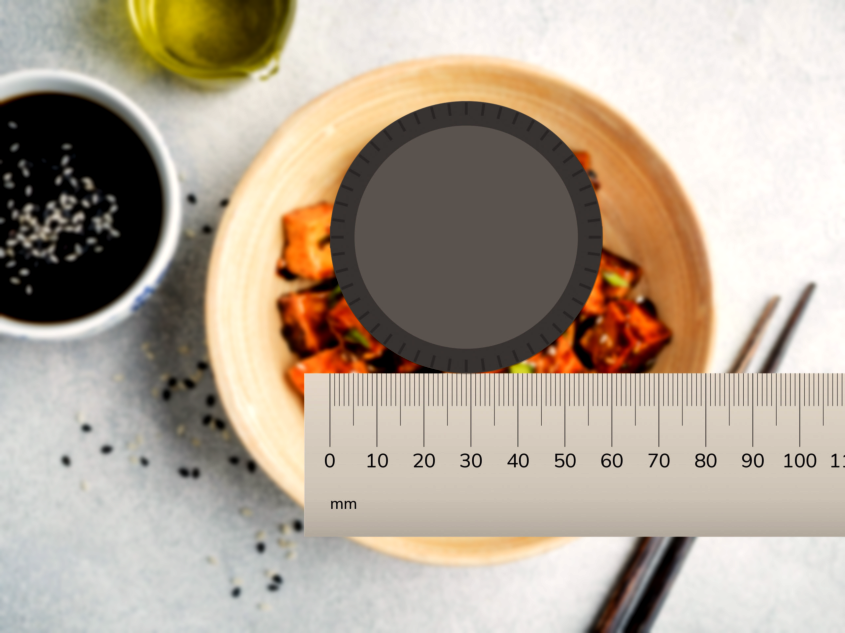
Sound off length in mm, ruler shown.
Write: 58 mm
